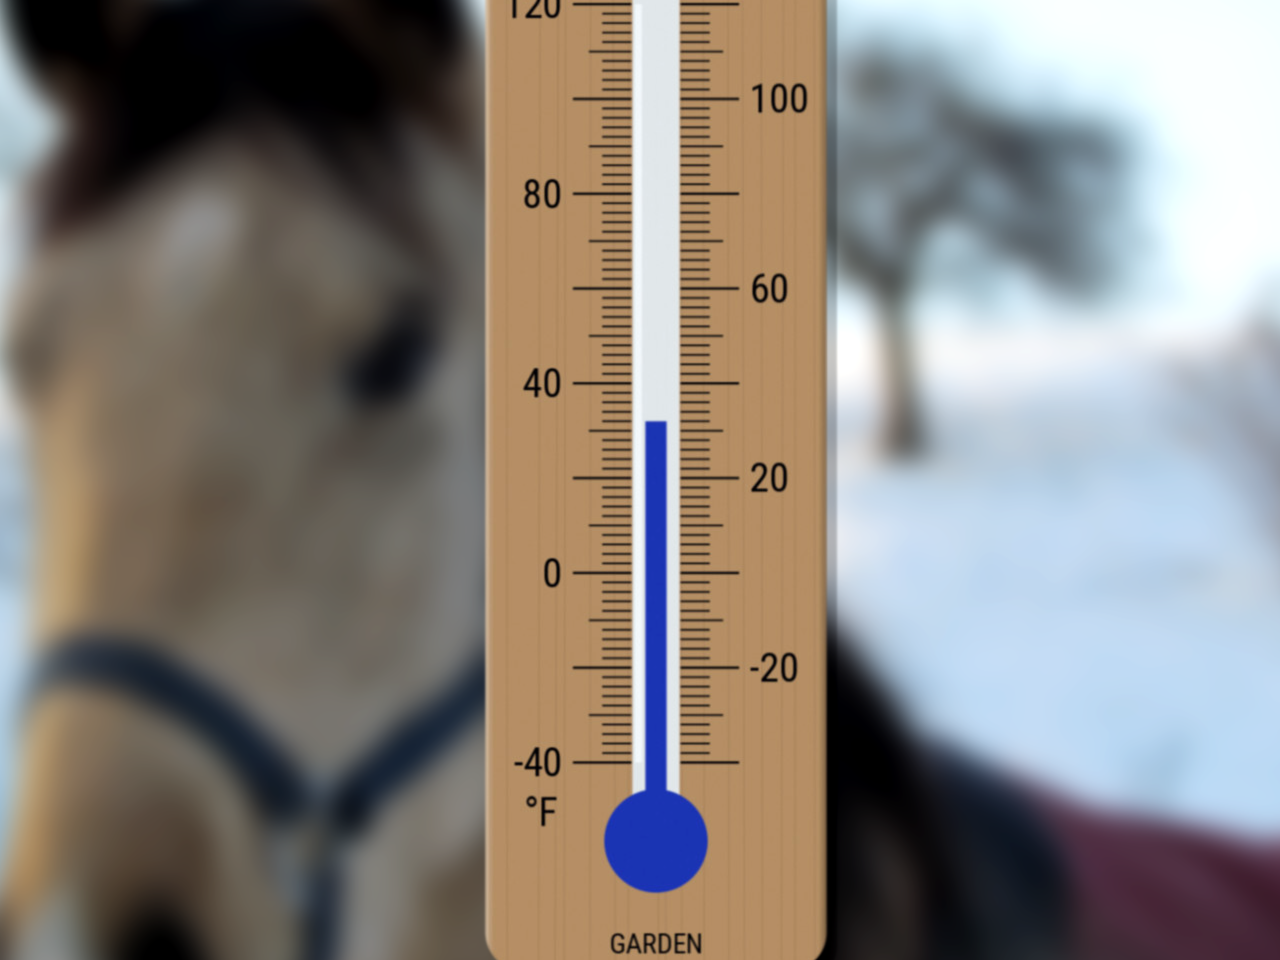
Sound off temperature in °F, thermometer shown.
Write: 32 °F
